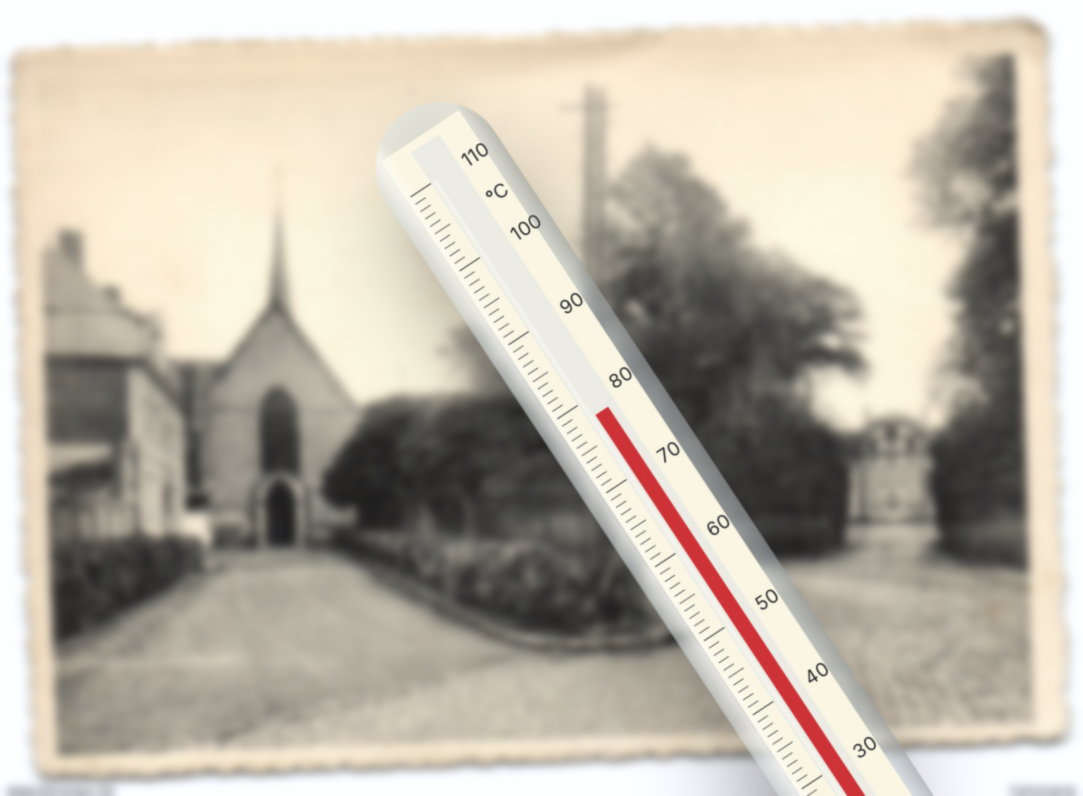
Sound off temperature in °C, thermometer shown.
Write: 78 °C
